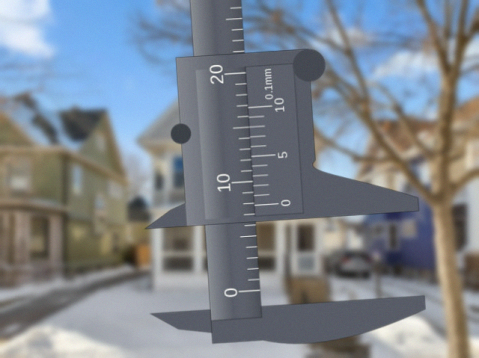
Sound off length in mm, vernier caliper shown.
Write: 7.8 mm
